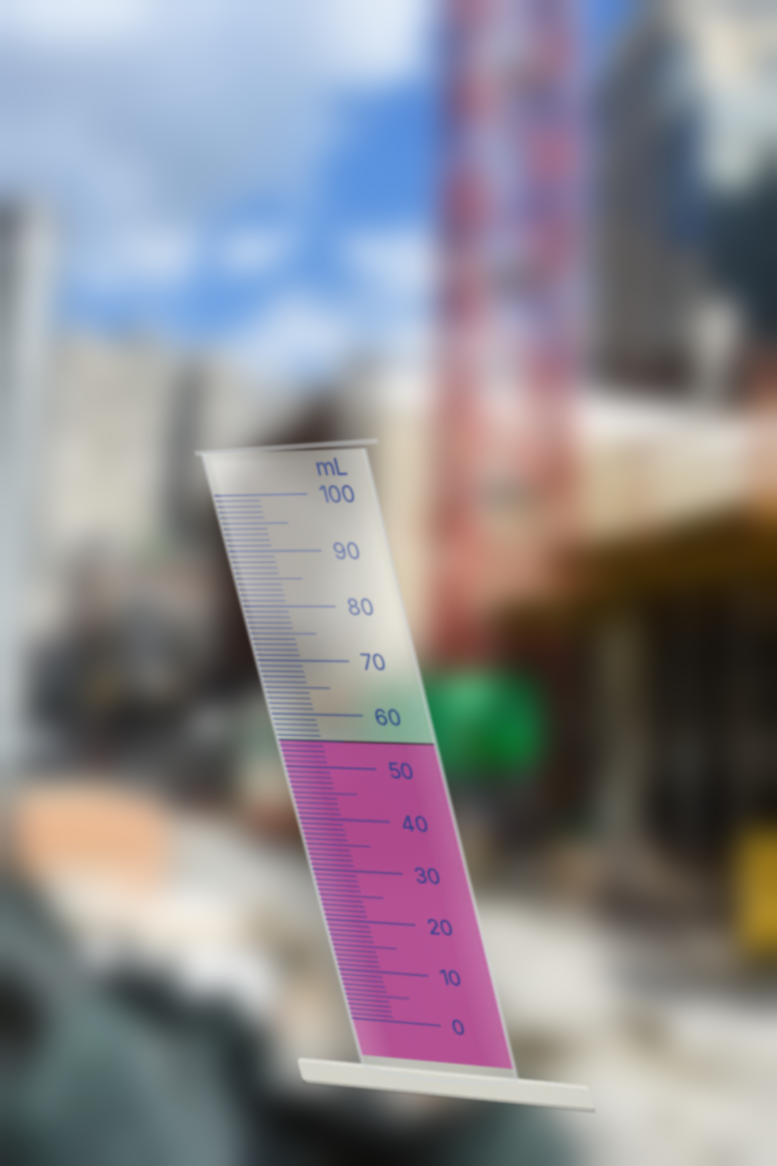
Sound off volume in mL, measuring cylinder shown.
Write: 55 mL
